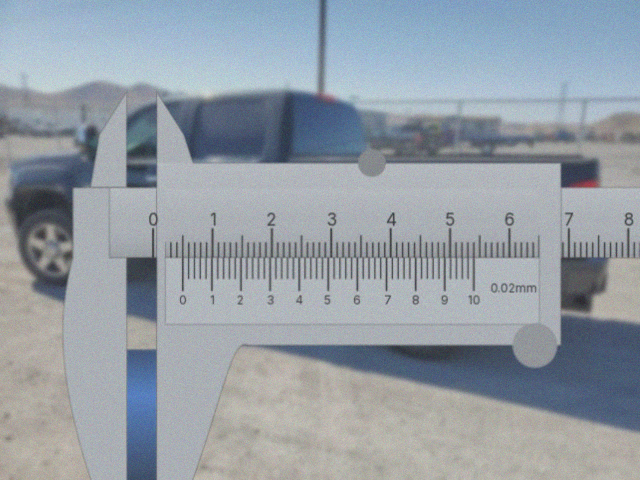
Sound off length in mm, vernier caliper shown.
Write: 5.0 mm
